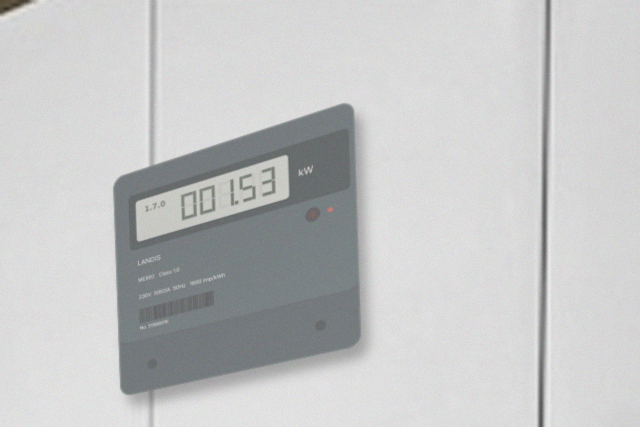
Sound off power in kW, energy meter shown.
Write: 1.53 kW
